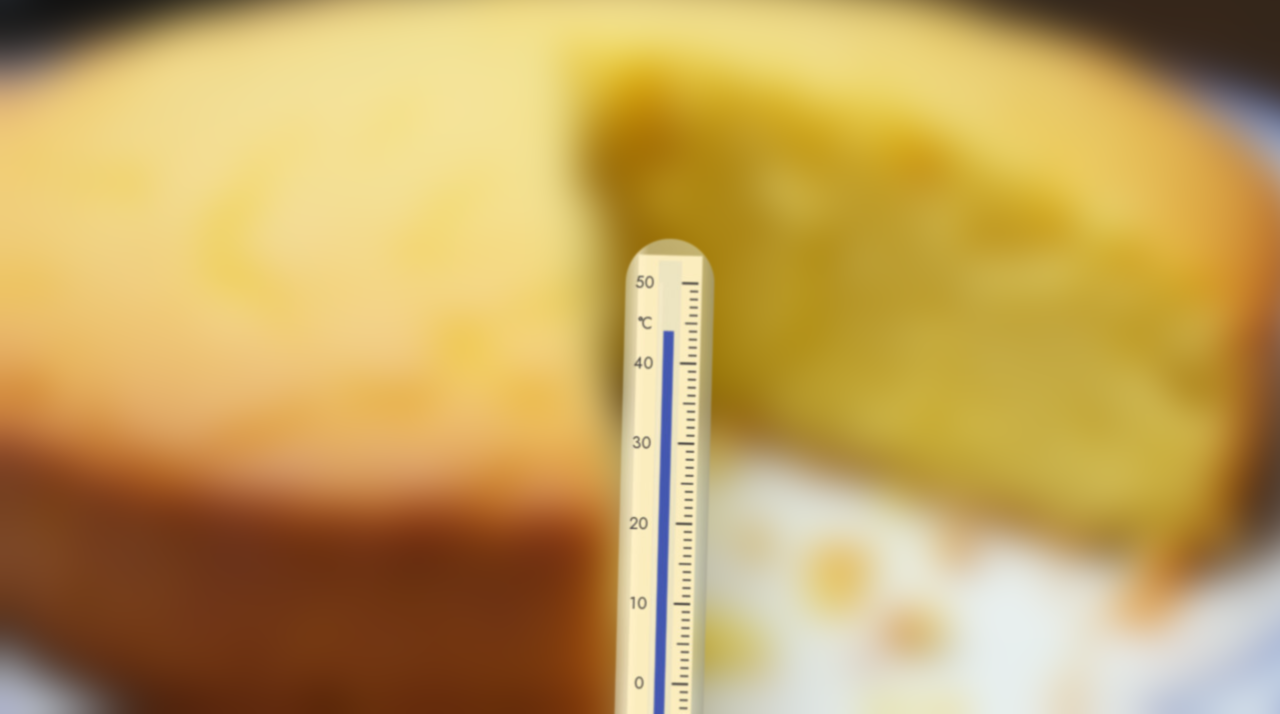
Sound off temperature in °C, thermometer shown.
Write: 44 °C
